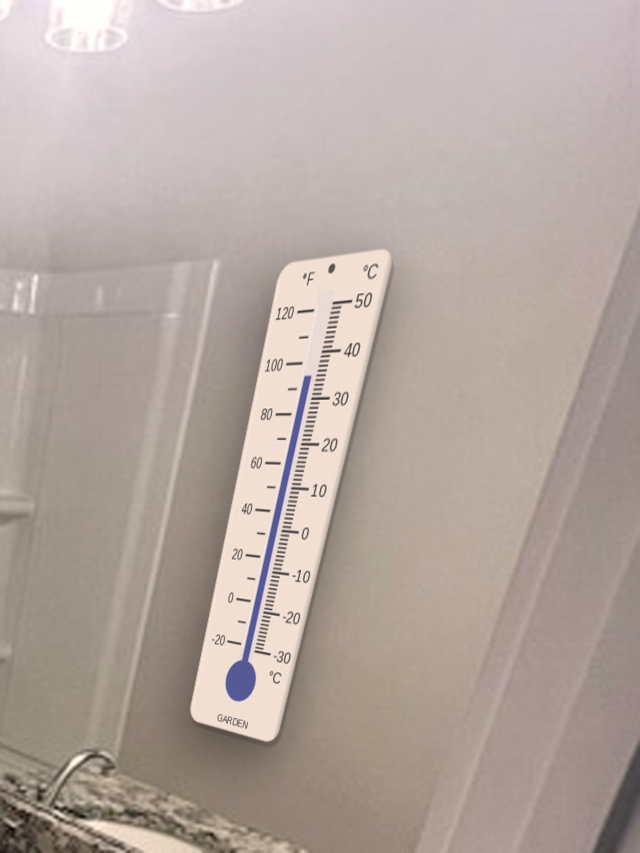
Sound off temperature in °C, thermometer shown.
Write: 35 °C
